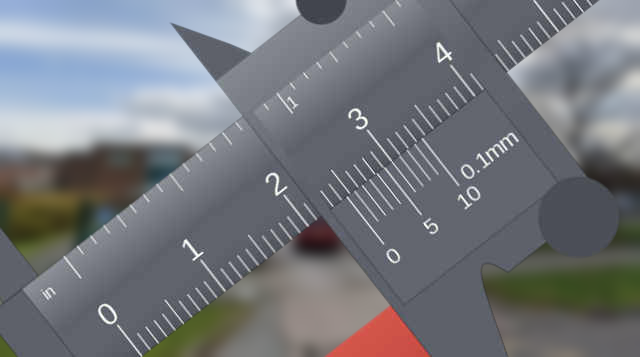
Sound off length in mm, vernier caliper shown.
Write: 24.6 mm
